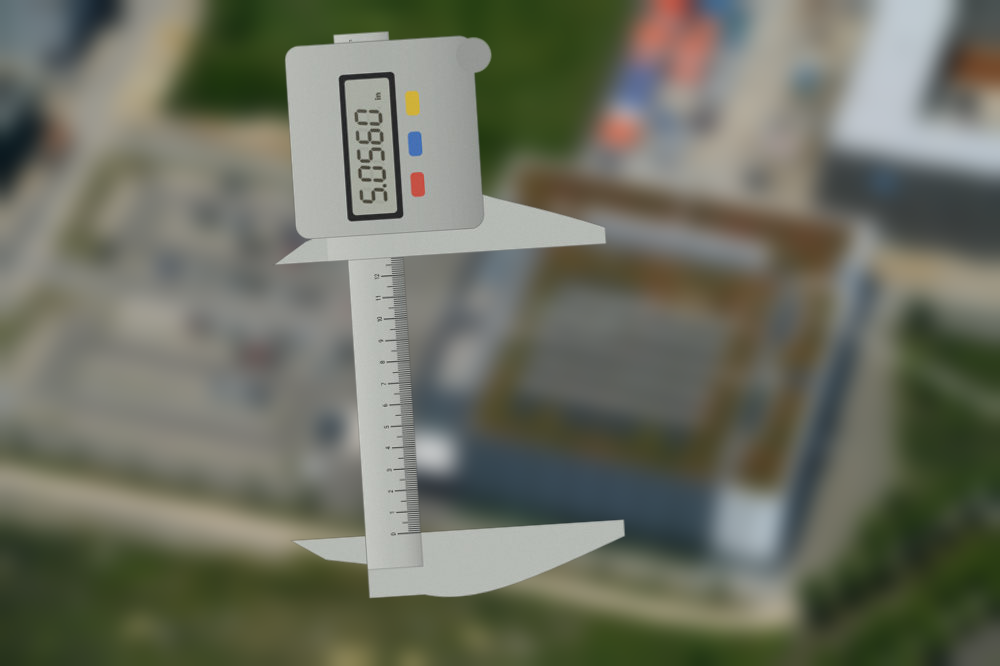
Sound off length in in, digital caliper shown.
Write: 5.0560 in
